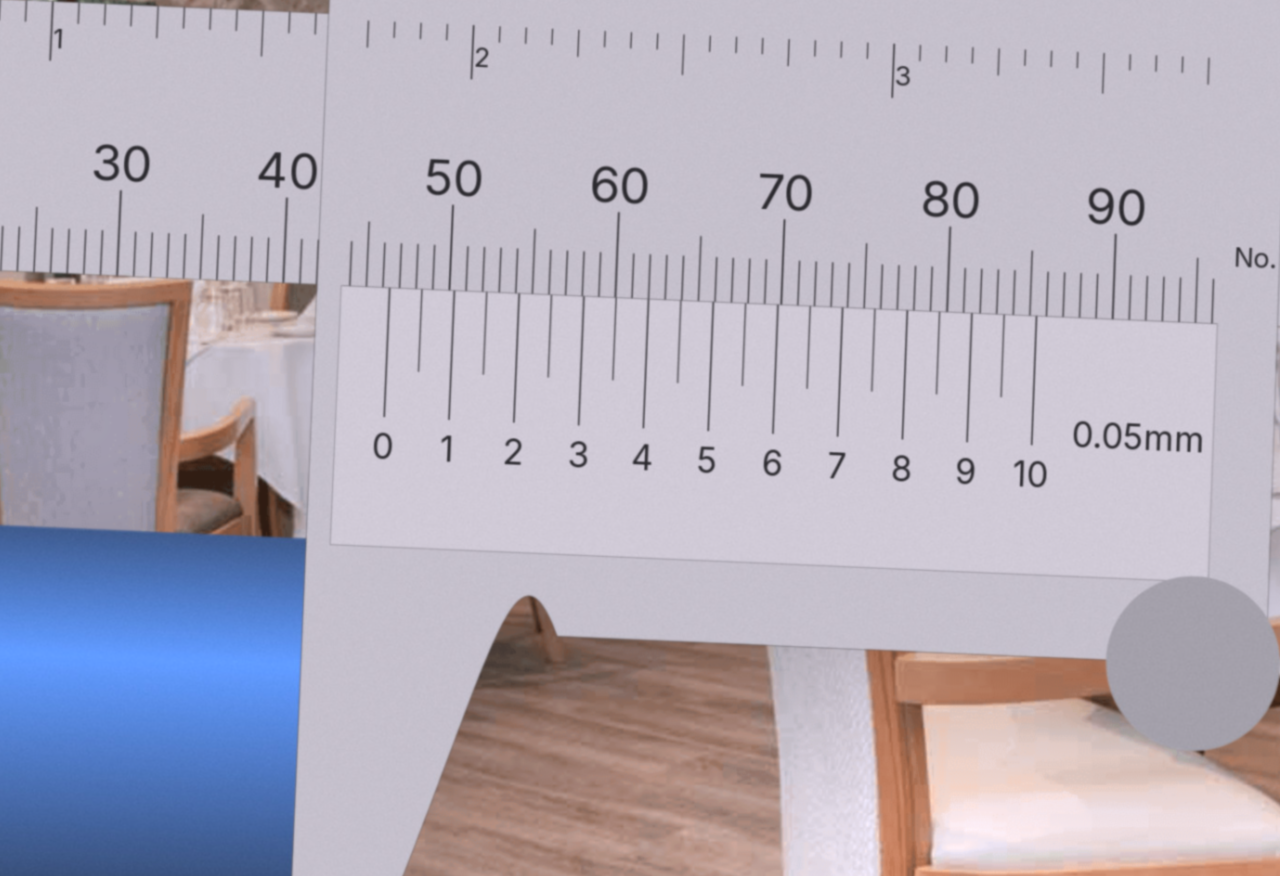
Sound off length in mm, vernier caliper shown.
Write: 46.4 mm
